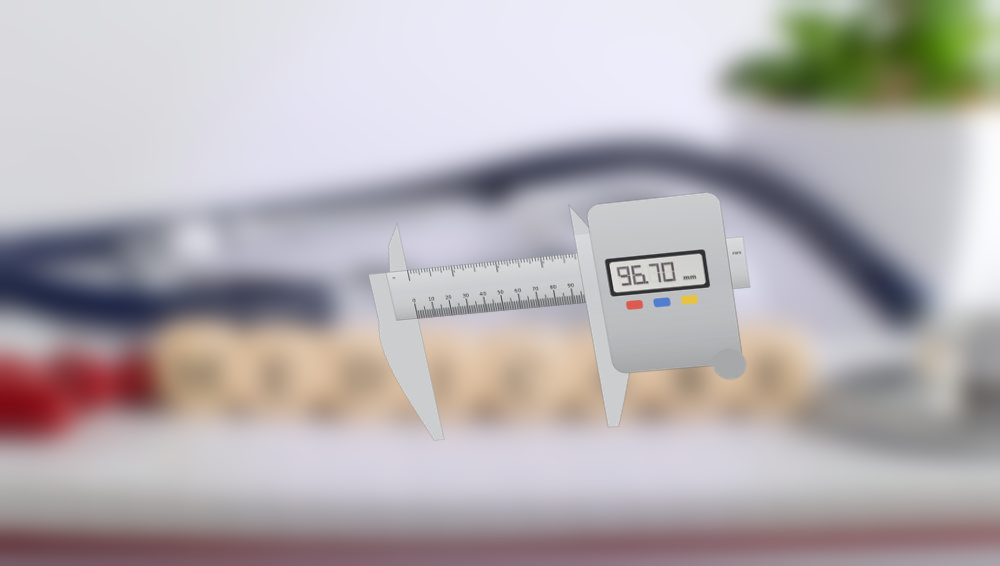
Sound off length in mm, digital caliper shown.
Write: 96.70 mm
